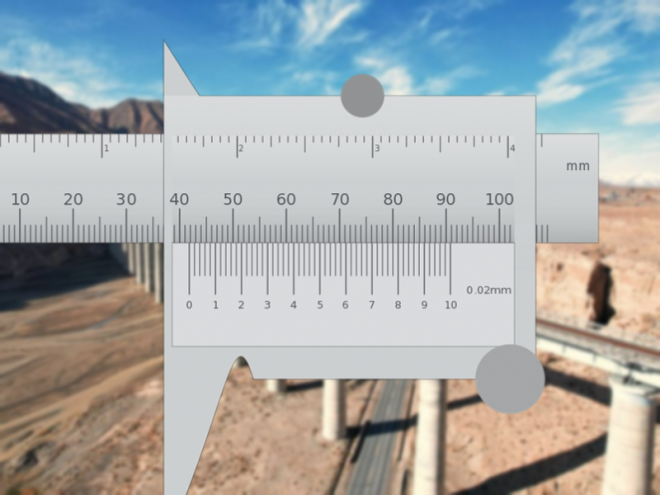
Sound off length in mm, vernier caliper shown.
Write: 41.8 mm
